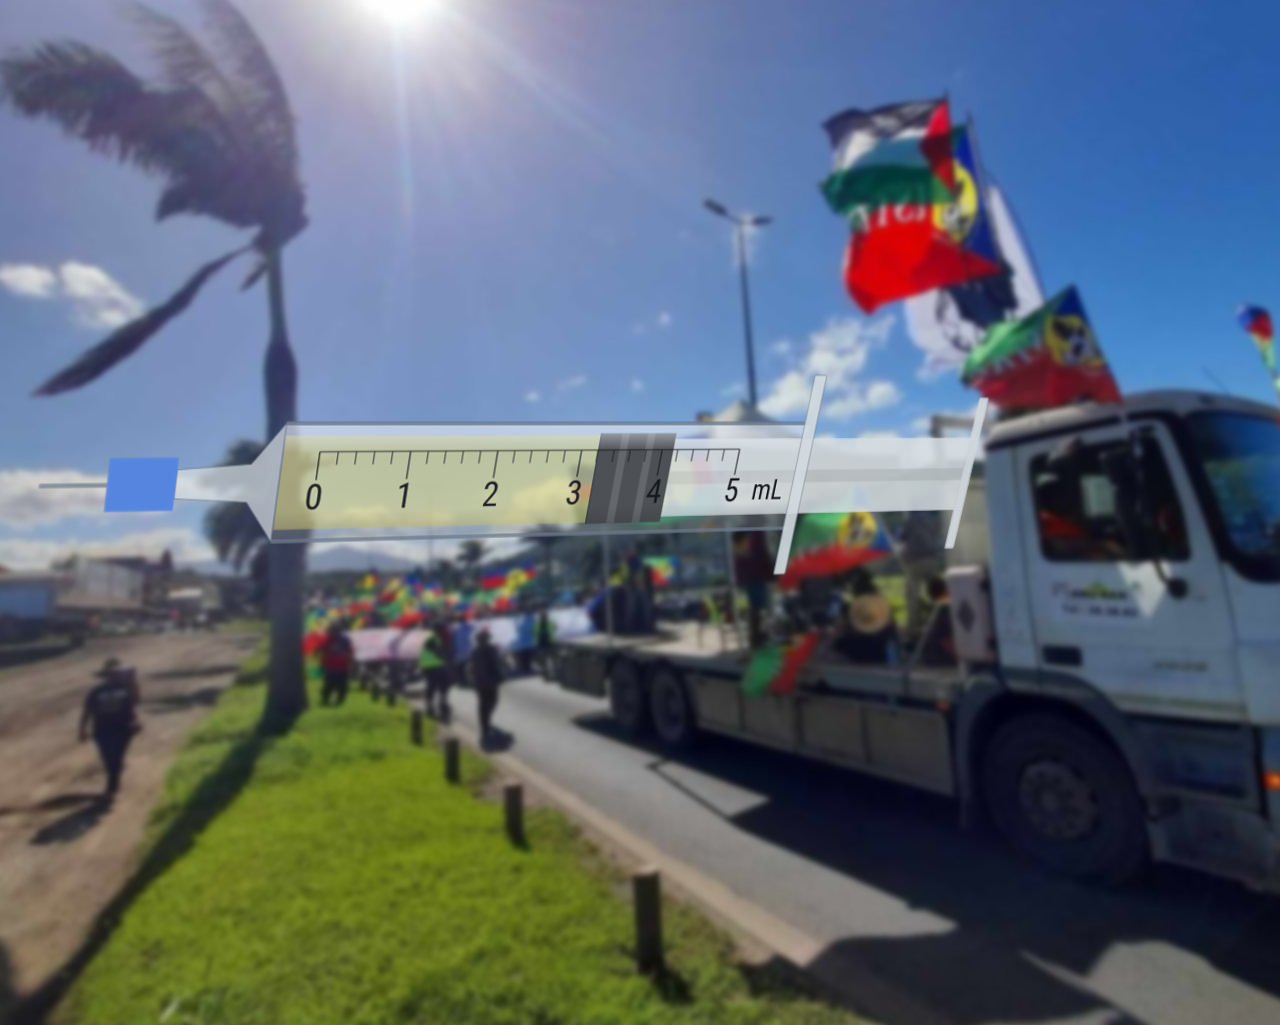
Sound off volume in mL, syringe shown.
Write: 3.2 mL
